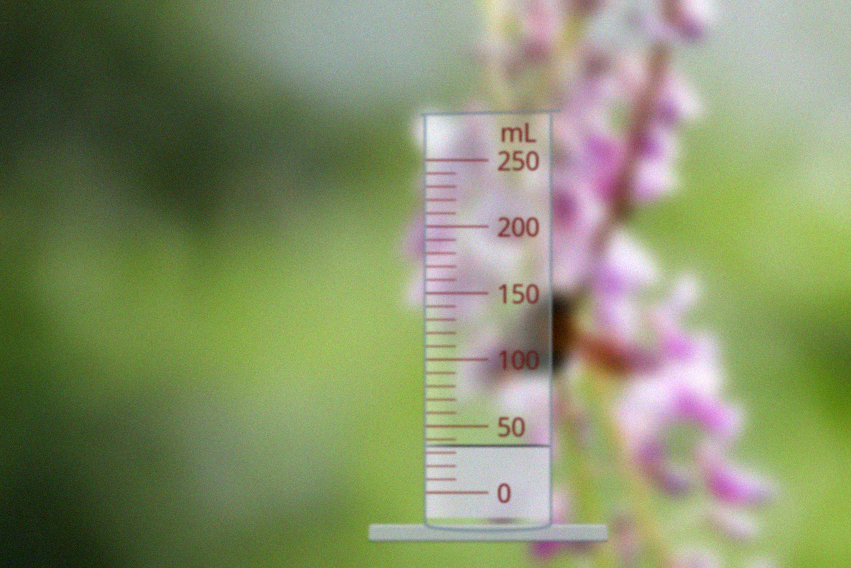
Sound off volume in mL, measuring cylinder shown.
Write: 35 mL
